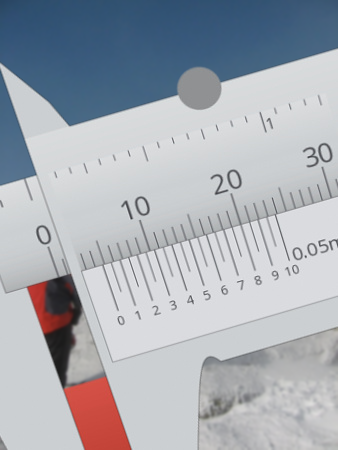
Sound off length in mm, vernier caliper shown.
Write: 4.8 mm
